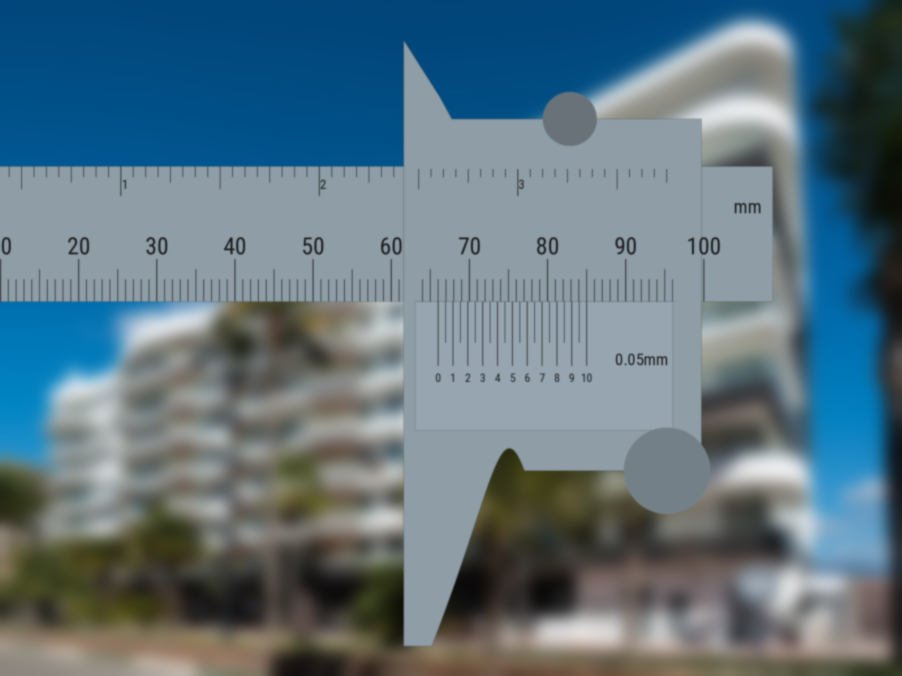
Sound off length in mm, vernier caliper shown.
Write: 66.0 mm
